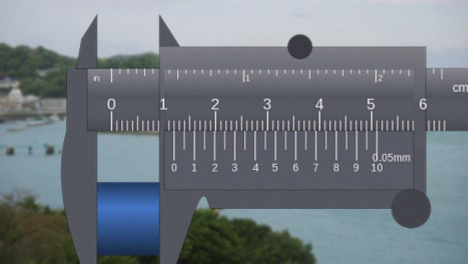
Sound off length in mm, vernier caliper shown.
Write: 12.0 mm
